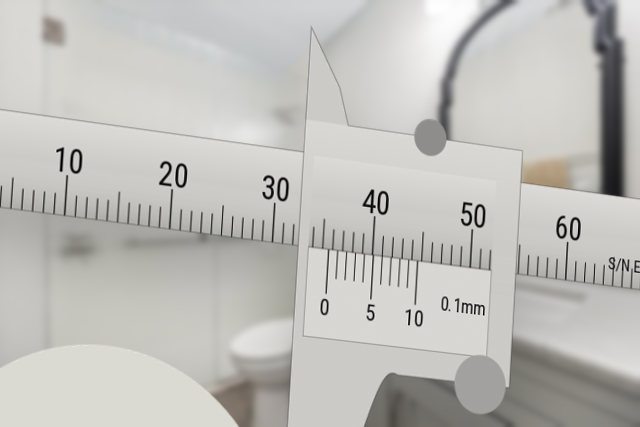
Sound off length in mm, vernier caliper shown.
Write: 35.6 mm
